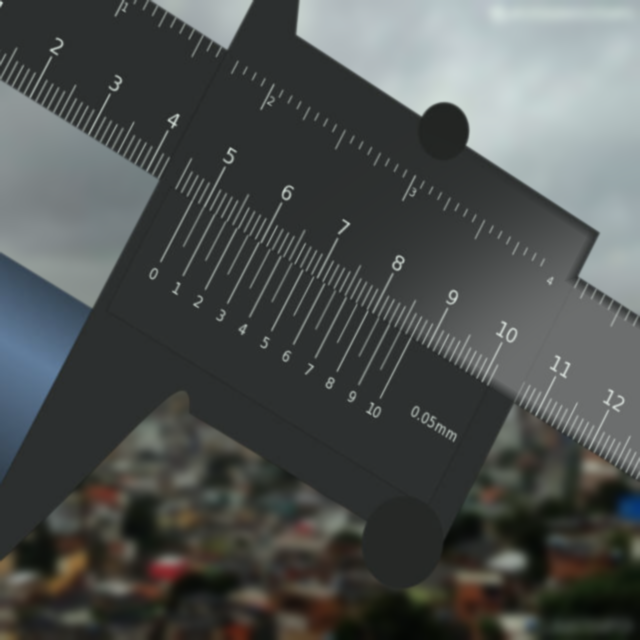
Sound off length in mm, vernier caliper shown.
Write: 48.0 mm
